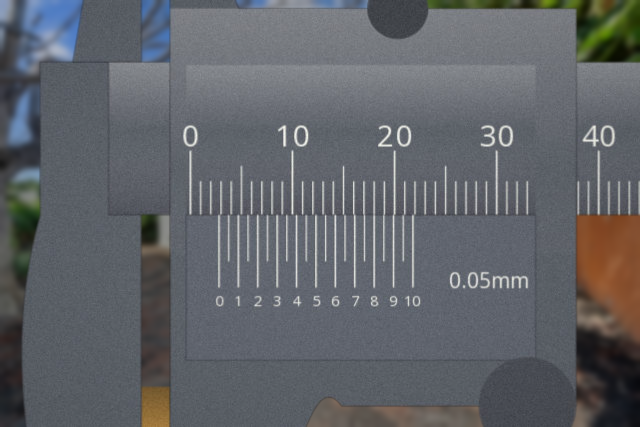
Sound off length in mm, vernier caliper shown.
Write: 2.8 mm
